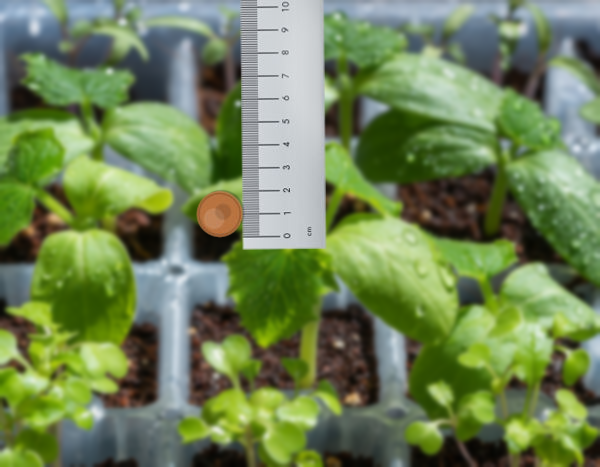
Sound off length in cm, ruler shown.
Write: 2 cm
